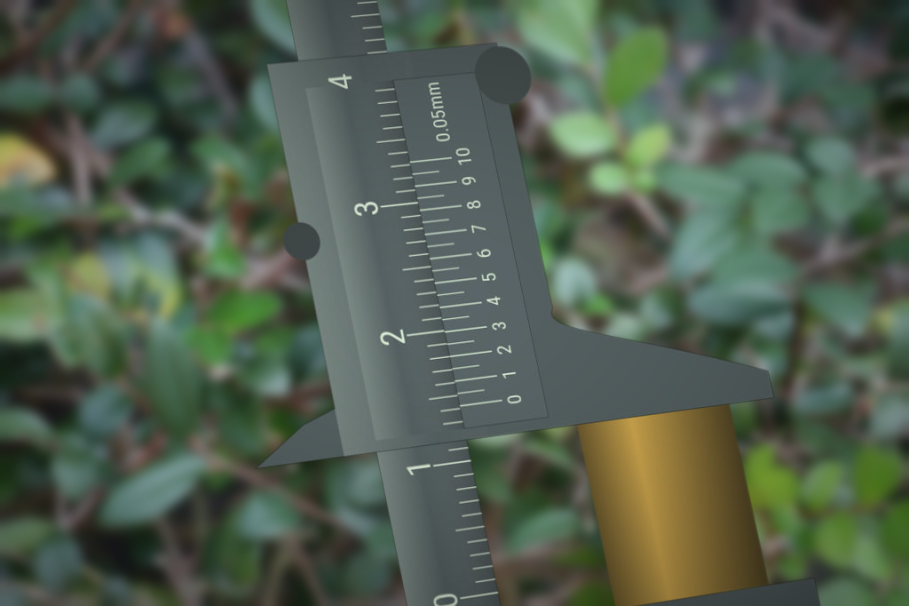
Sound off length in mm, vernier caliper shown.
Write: 14.2 mm
